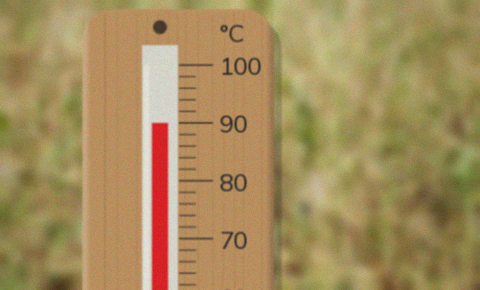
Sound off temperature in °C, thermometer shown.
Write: 90 °C
